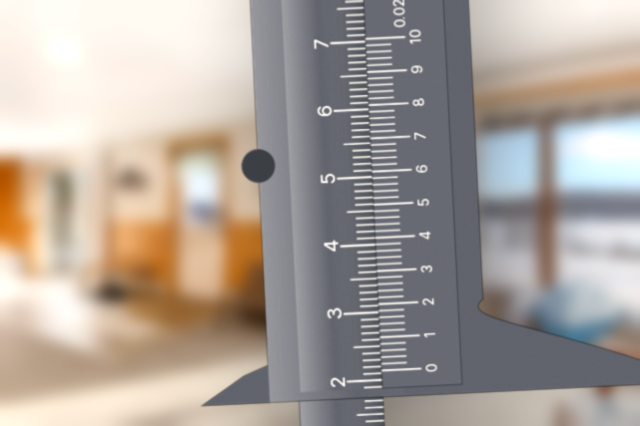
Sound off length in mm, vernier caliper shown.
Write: 21.4 mm
